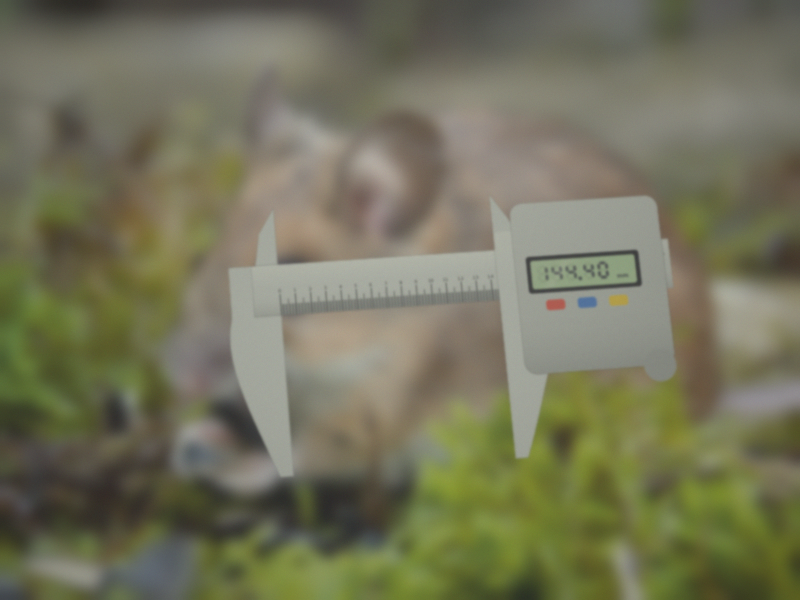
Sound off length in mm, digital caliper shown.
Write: 144.40 mm
